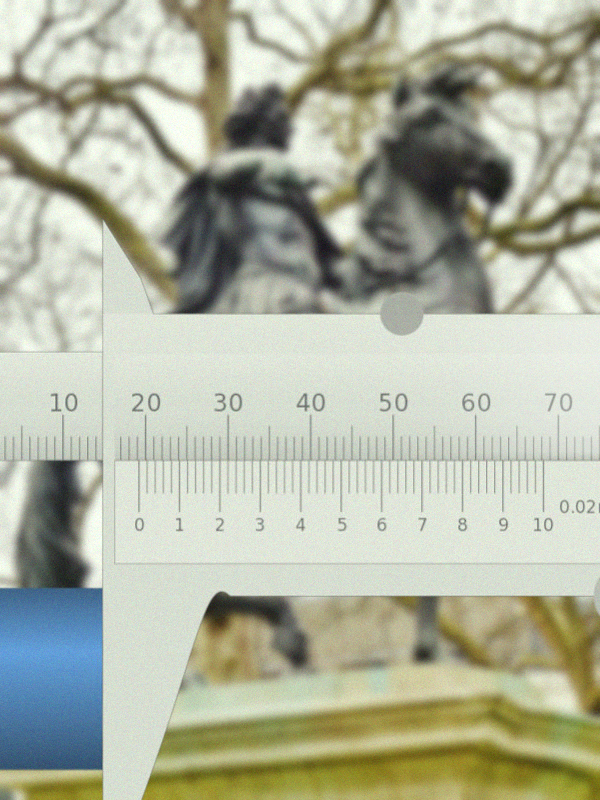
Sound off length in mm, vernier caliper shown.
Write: 19.2 mm
